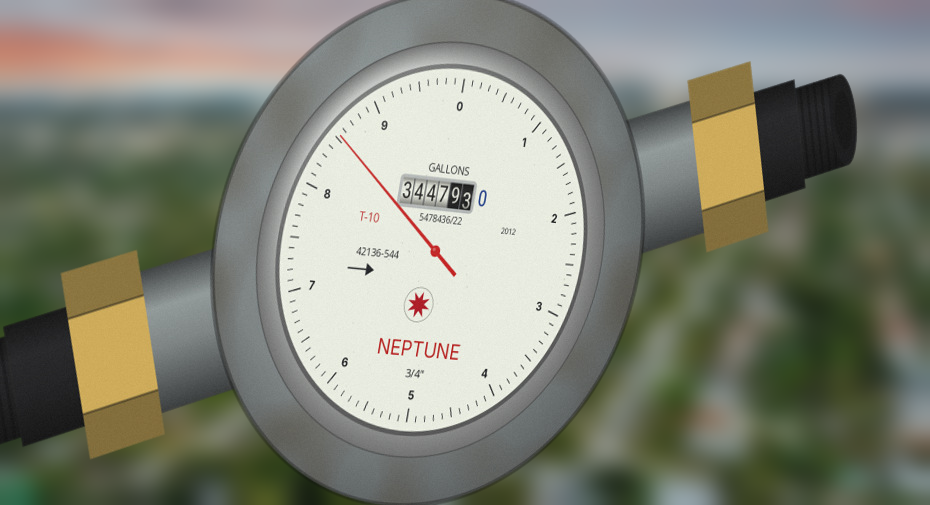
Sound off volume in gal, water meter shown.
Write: 3447928.5 gal
